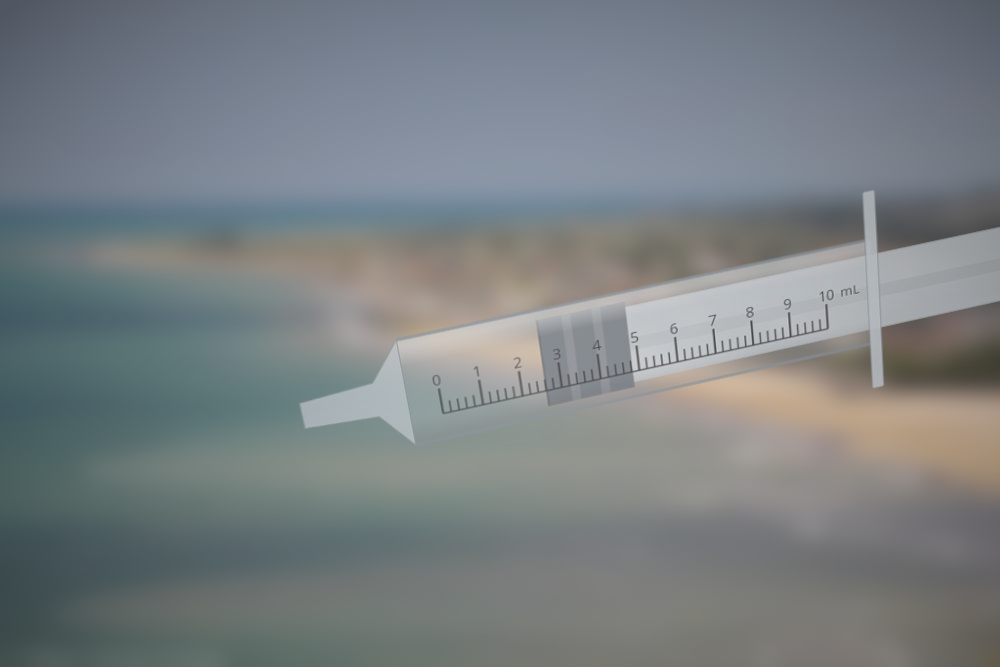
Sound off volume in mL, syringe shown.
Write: 2.6 mL
